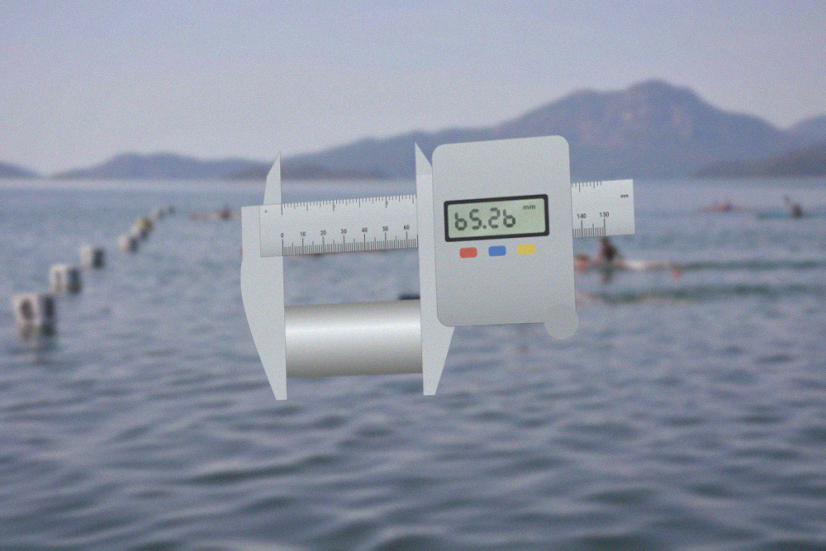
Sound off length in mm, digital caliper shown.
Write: 65.26 mm
